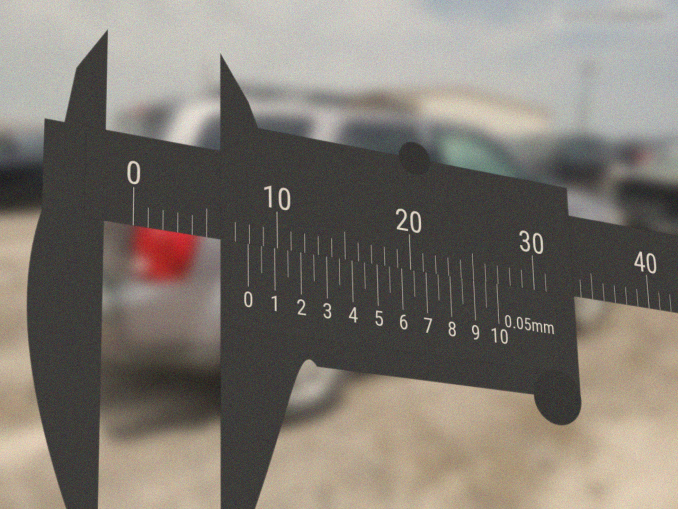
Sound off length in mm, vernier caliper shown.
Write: 7.9 mm
